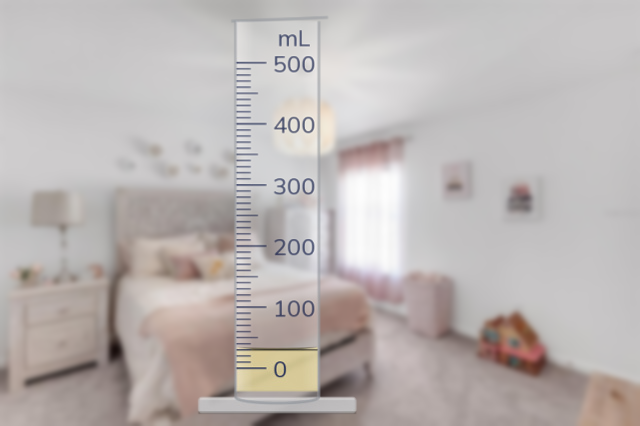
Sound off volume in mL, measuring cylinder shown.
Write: 30 mL
